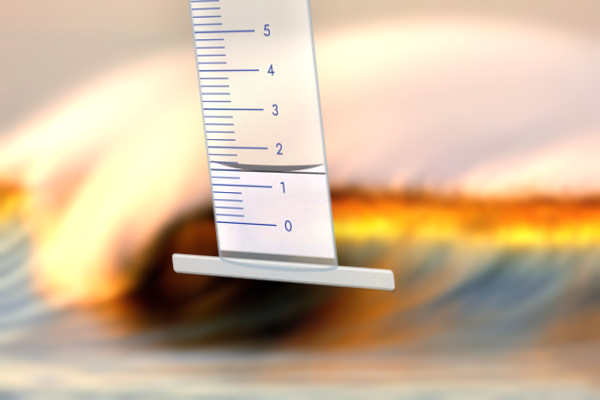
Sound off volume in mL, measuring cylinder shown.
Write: 1.4 mL
